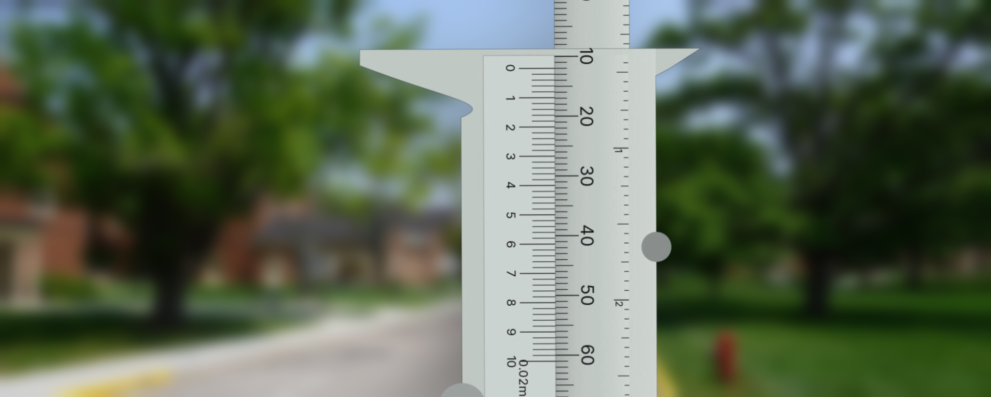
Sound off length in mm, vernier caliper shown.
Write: 12.0 mm
